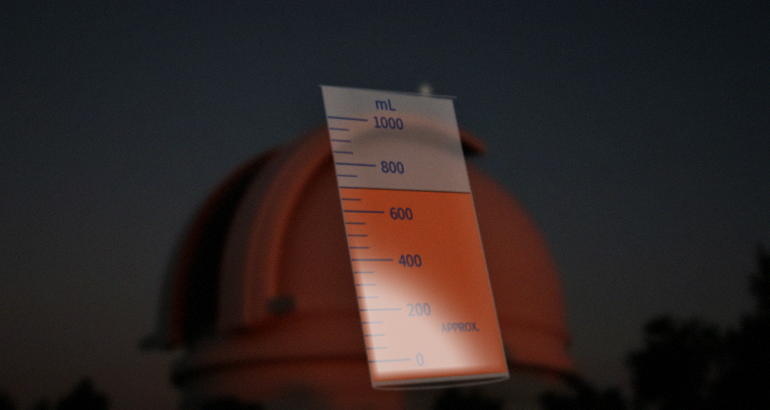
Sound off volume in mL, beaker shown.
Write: 700 mL
